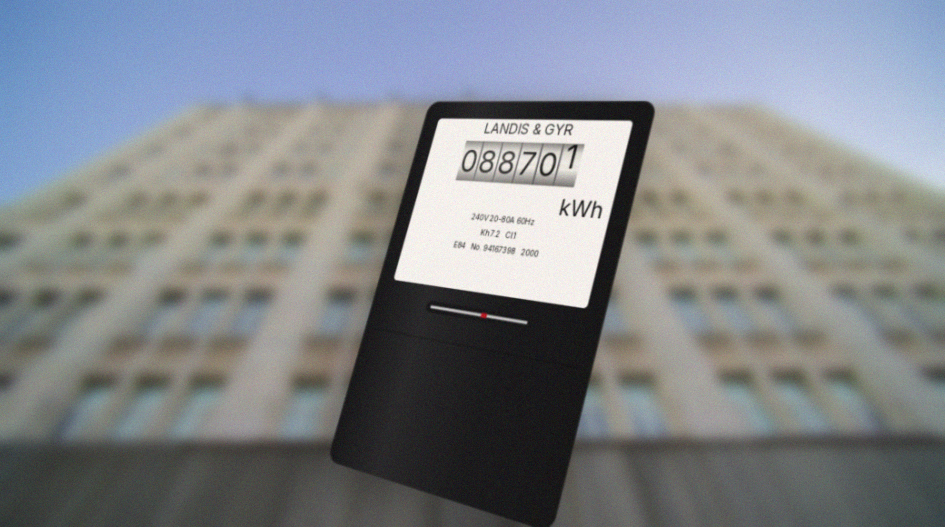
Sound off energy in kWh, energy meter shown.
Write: 88701 kWh
